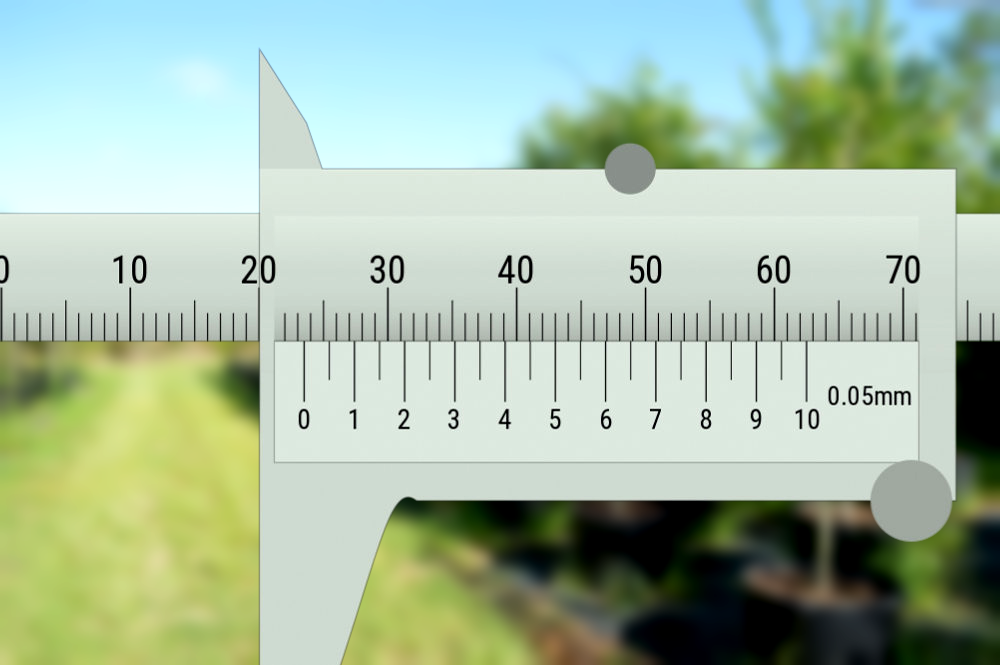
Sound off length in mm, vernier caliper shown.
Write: 23.5 mm
